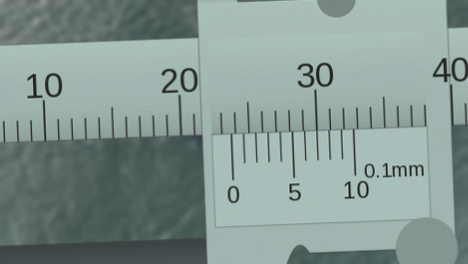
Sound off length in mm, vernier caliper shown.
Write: 23.7 mm
